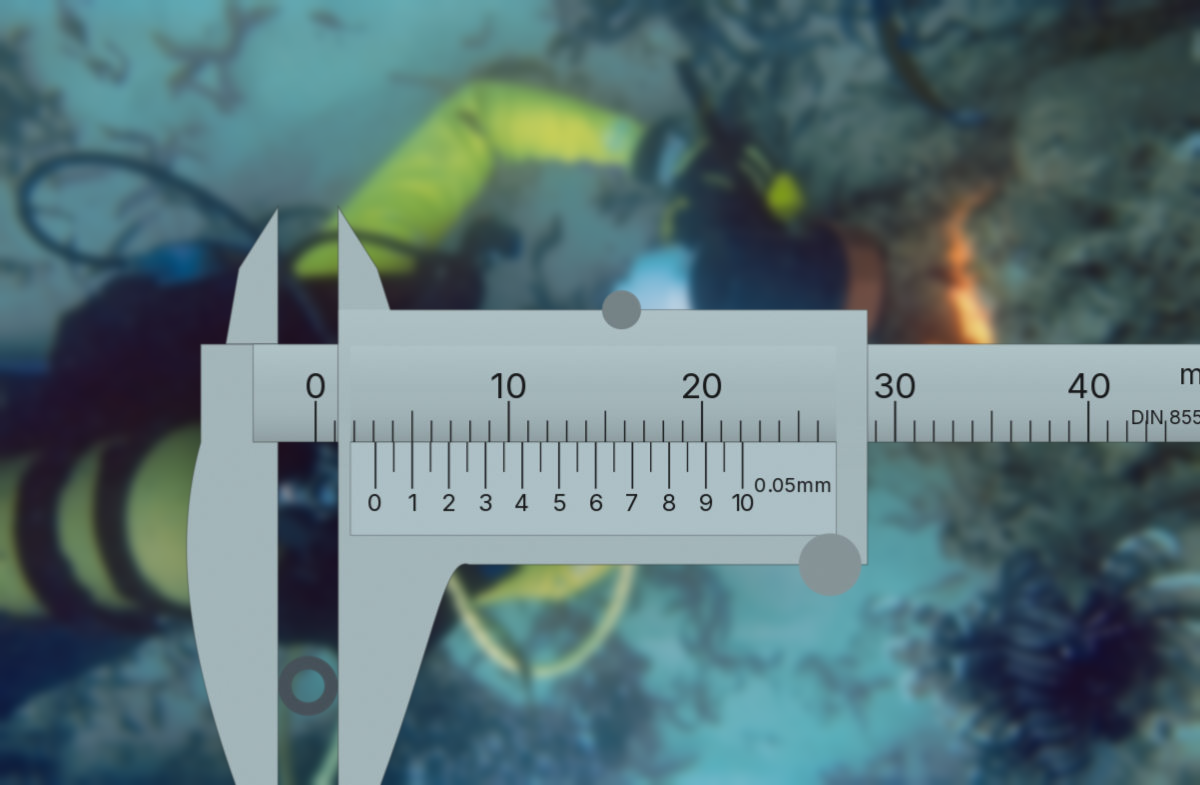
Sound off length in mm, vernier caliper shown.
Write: 3.1 mm
